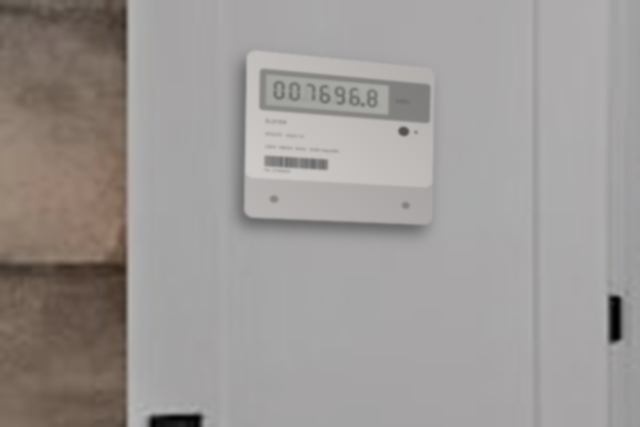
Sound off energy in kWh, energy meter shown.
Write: 7696.8 kWh
